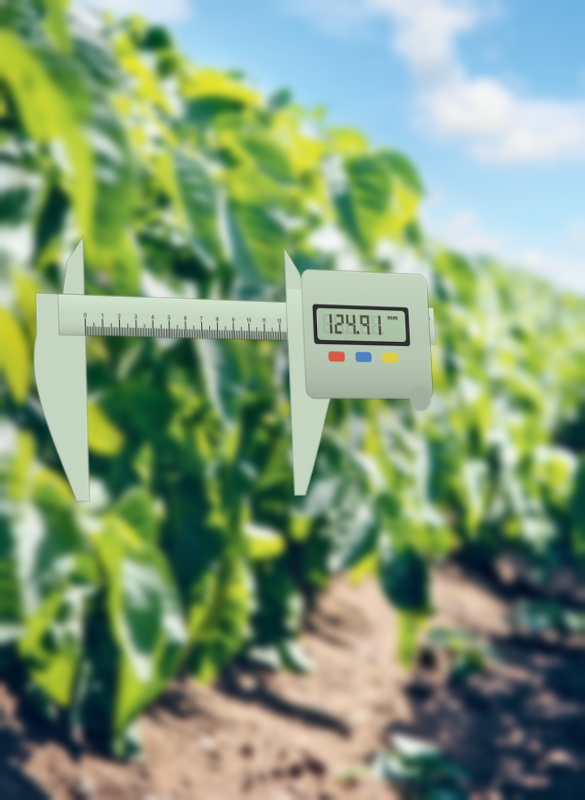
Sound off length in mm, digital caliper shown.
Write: 124.91 mm
